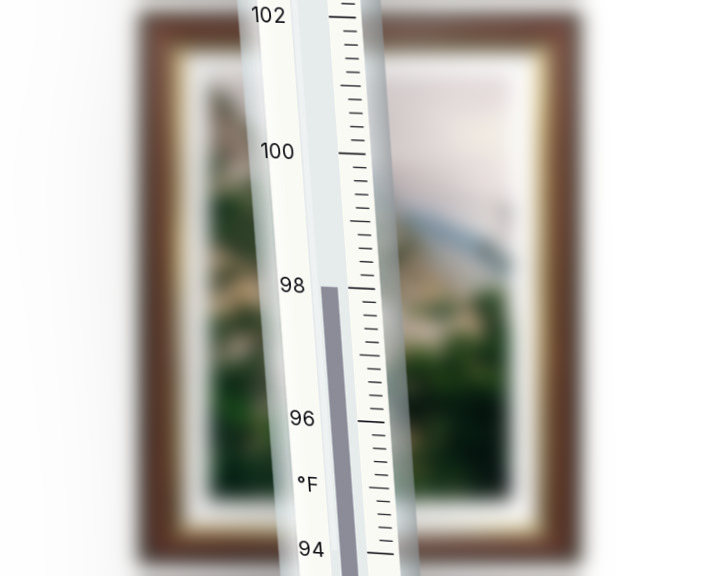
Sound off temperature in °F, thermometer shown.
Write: 98 °F
